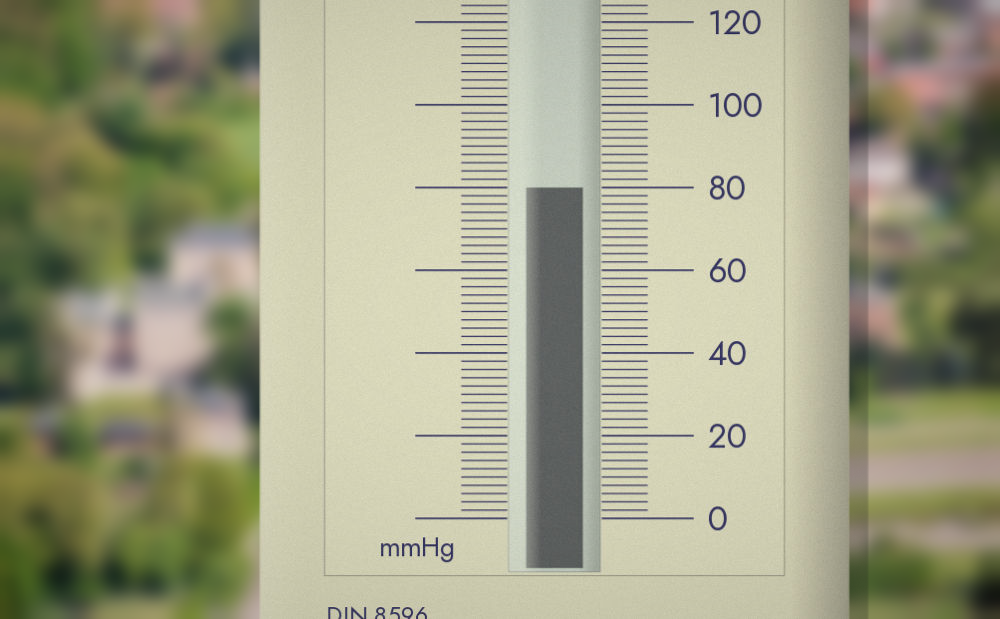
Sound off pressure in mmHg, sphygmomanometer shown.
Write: 80 mmHg
